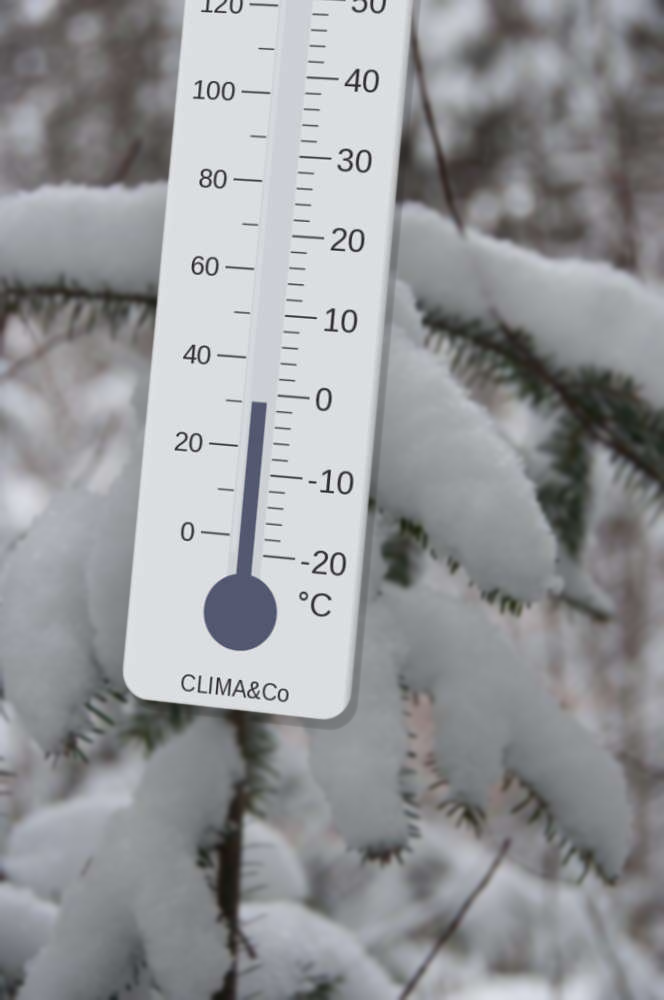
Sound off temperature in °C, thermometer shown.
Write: -1 °C
